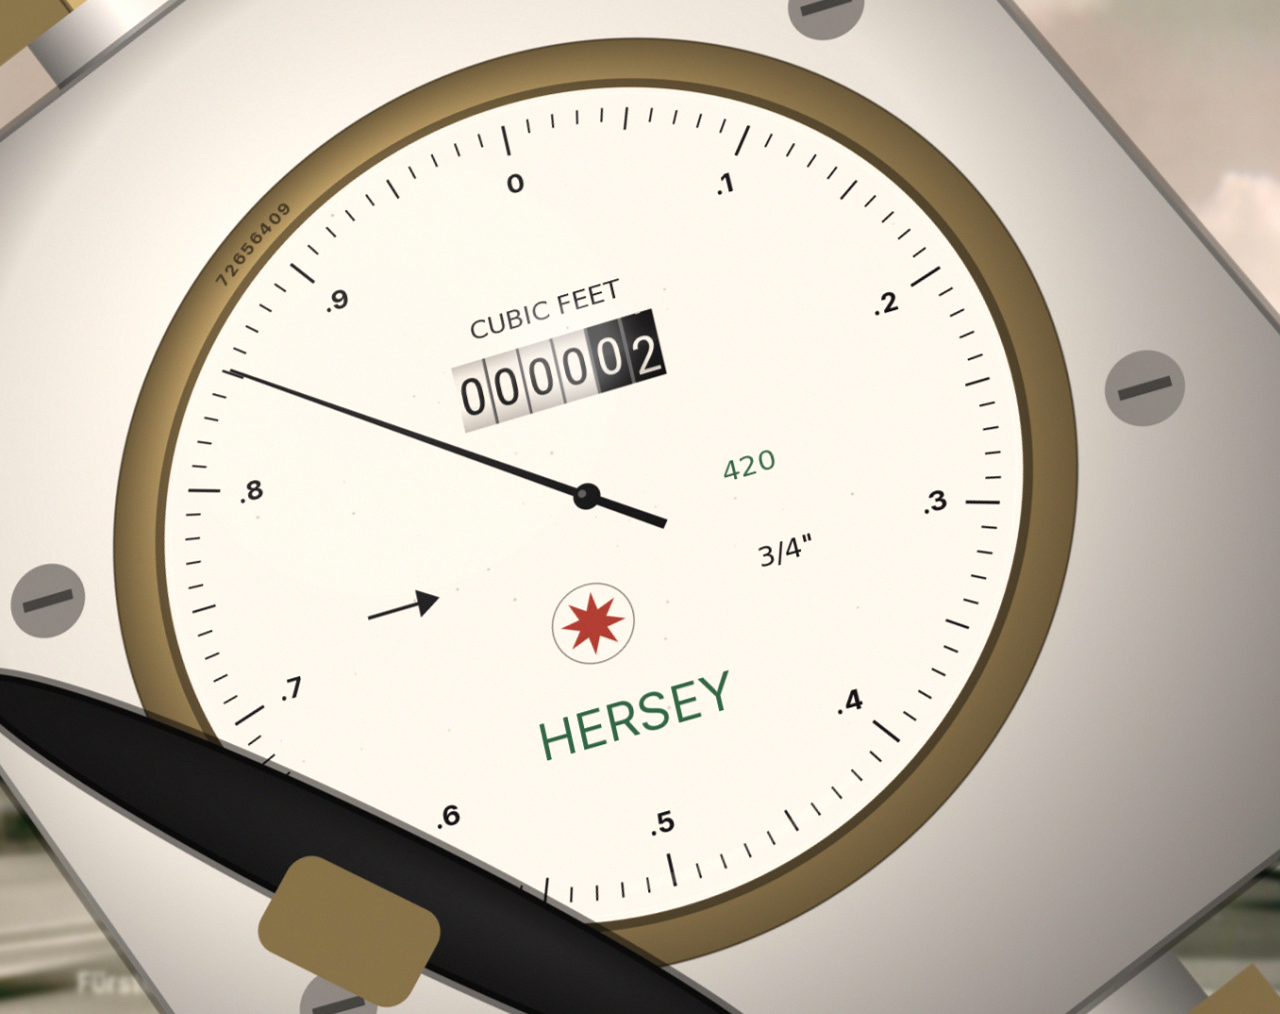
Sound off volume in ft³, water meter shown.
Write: 1.85 ft³
